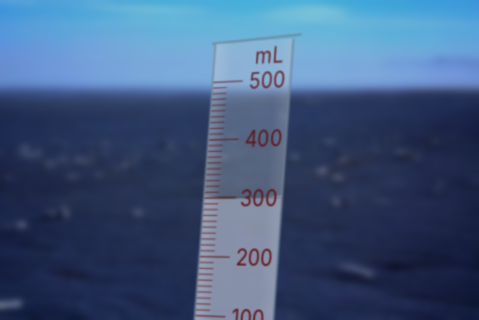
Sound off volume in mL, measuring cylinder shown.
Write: 300 mL
